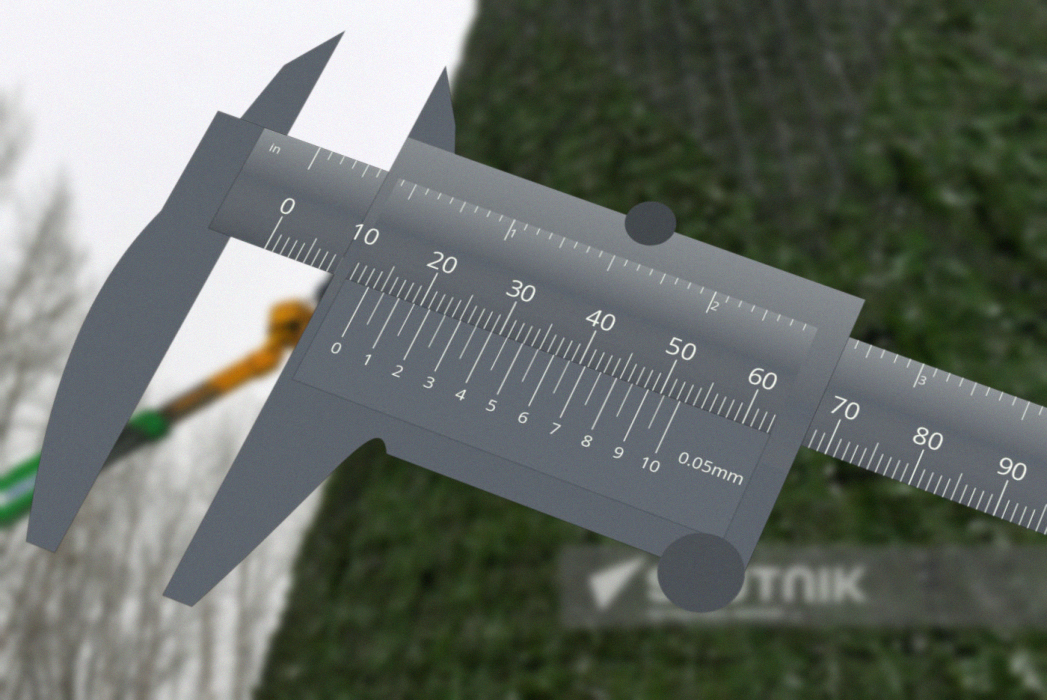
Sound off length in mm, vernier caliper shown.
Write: 13.4 mm
